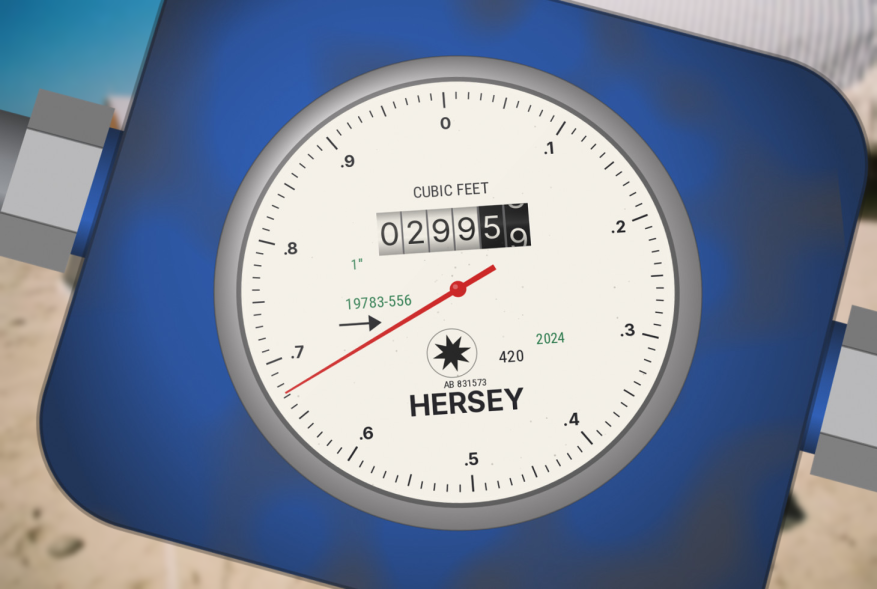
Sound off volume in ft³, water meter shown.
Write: 29958.67 ft³
